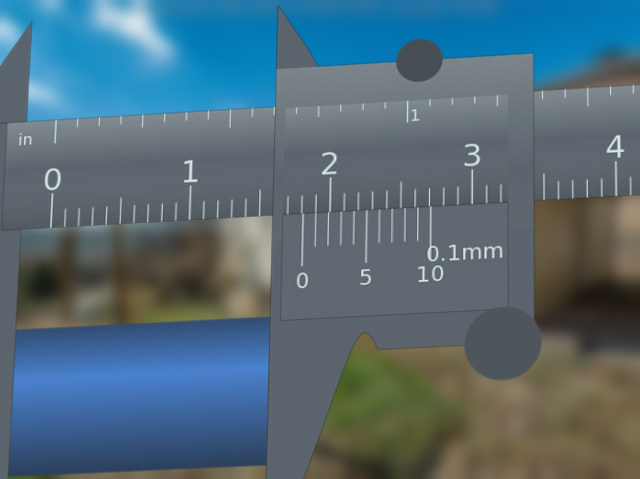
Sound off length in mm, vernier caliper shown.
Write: 18.1 mm
